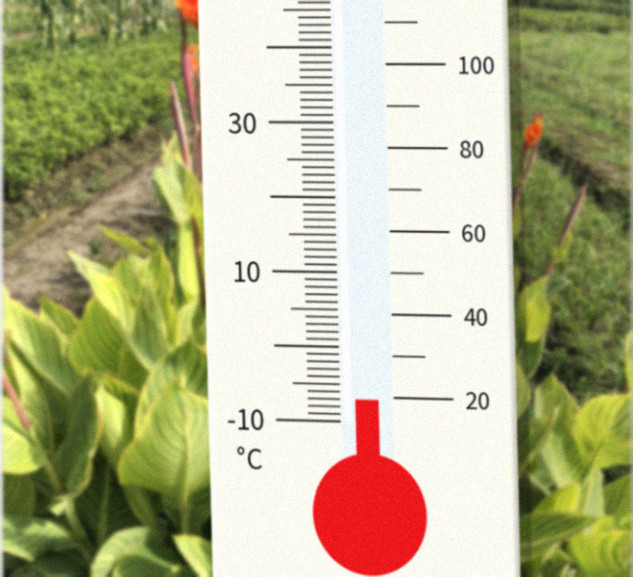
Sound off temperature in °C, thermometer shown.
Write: -7 °C
